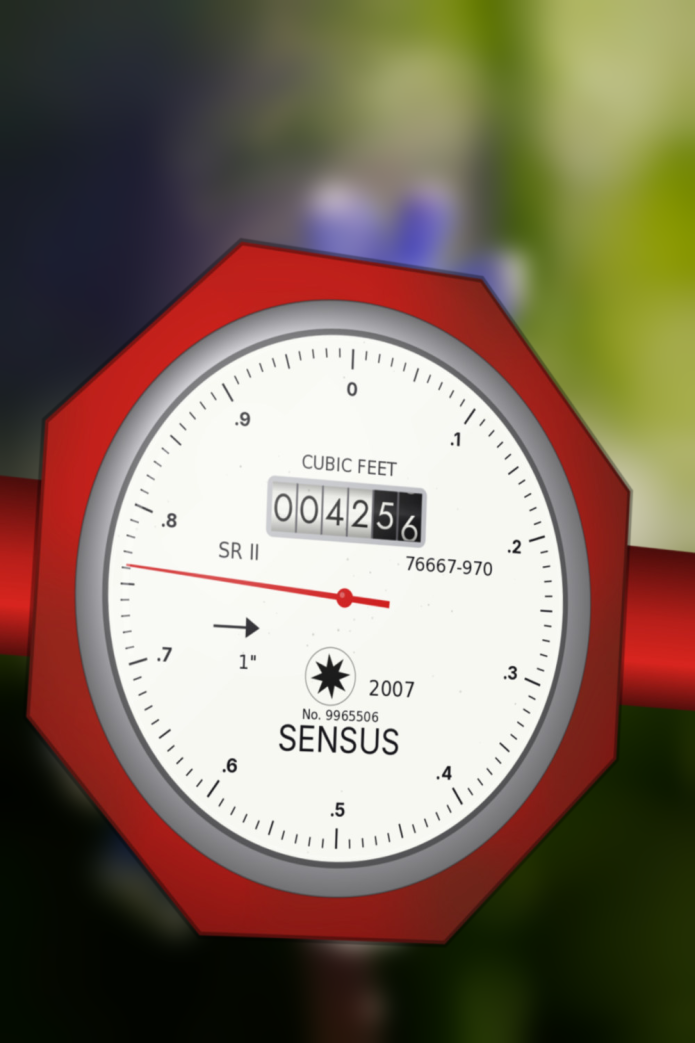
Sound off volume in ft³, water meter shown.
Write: 4255.76 ft³
